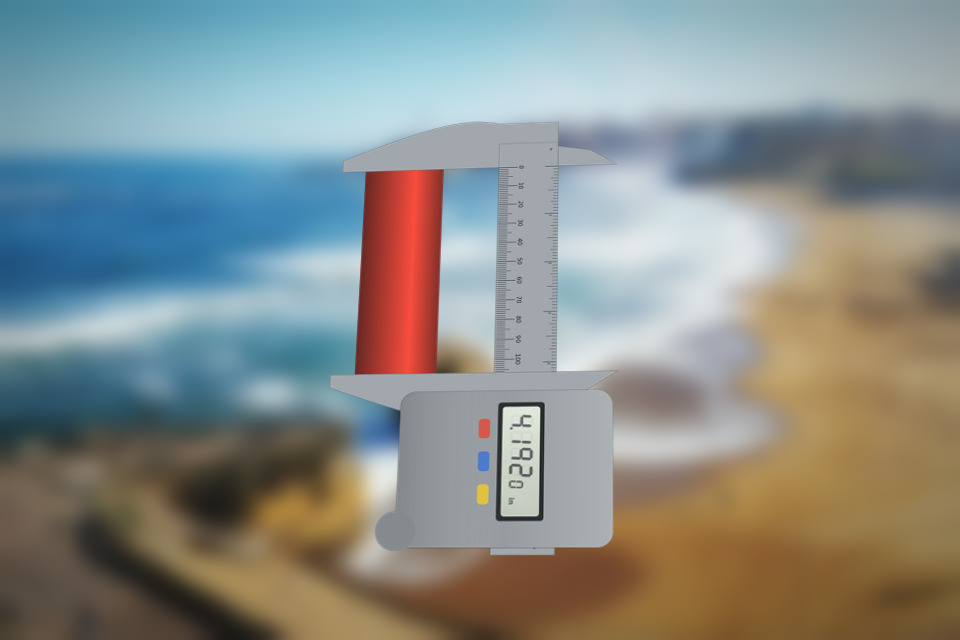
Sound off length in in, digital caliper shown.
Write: 4.1920 in
